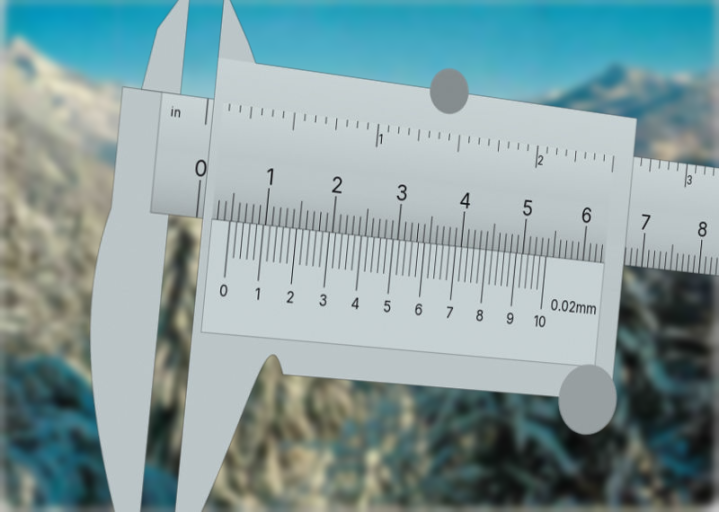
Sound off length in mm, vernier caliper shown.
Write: 4.8 mm
